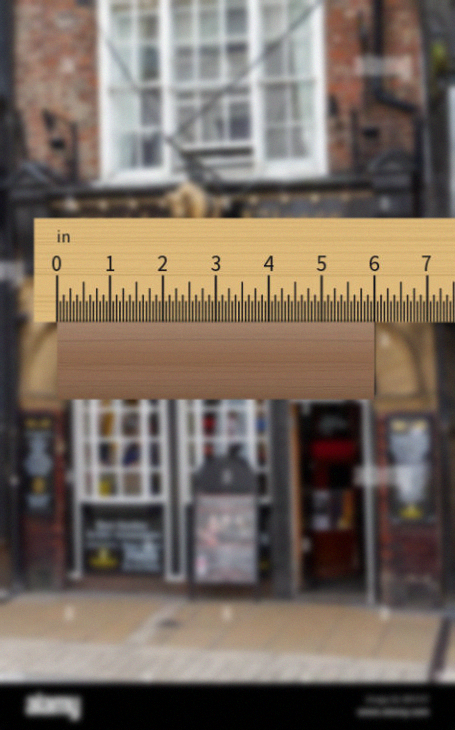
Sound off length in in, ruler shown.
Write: 6 in
